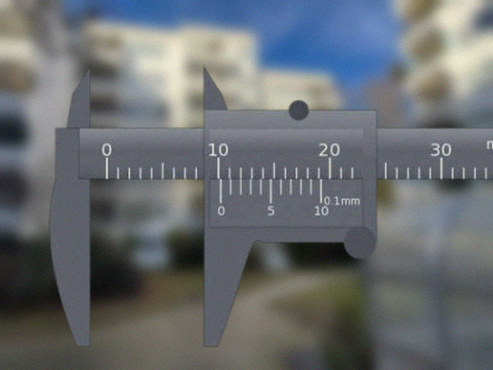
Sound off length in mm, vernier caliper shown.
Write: 10.2 mm
